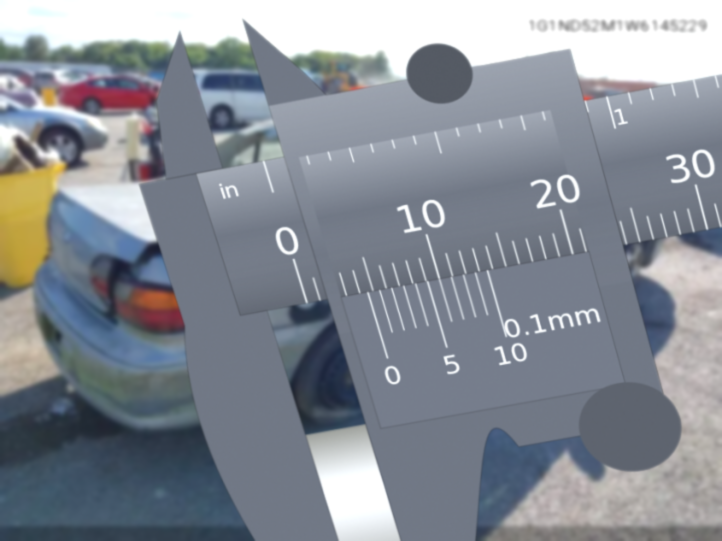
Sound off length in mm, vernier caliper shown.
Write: 4.6 mm
